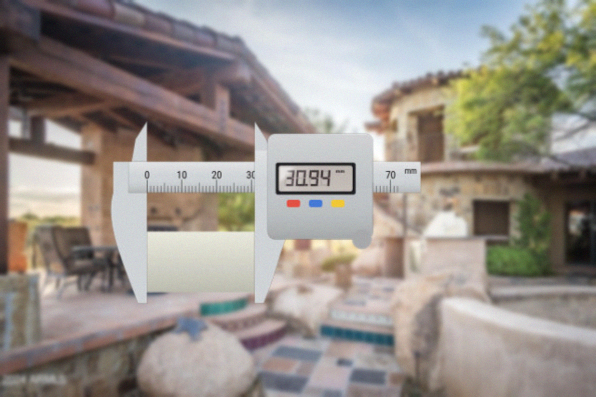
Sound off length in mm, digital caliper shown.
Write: 30.94 mm
